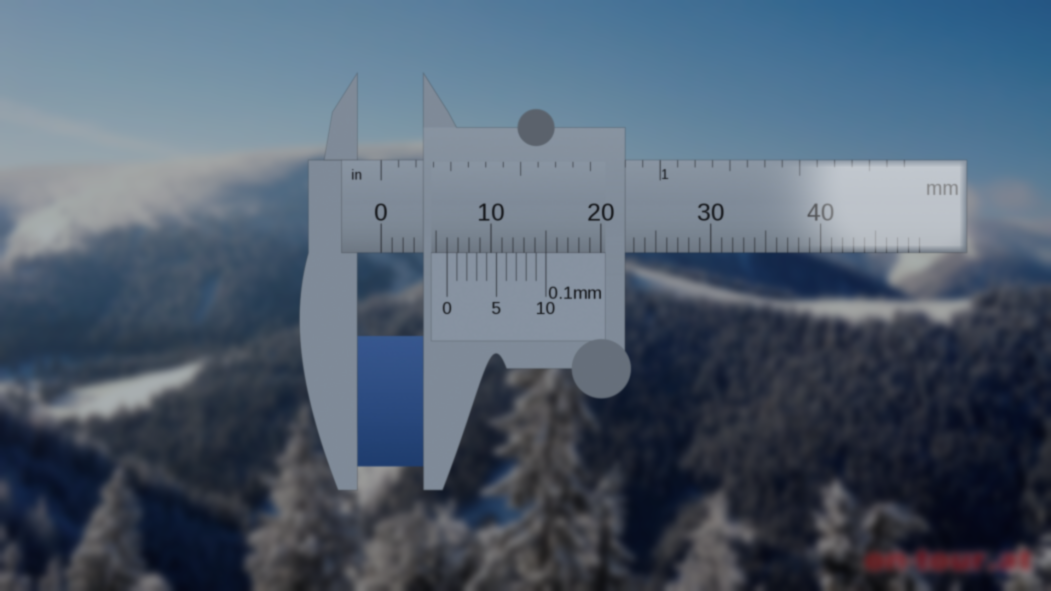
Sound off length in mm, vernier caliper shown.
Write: 6.0 mm
